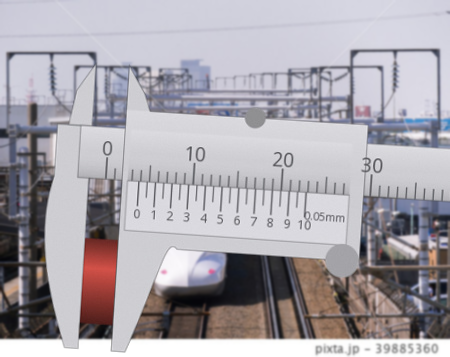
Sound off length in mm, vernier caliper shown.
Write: 3.8 mm
